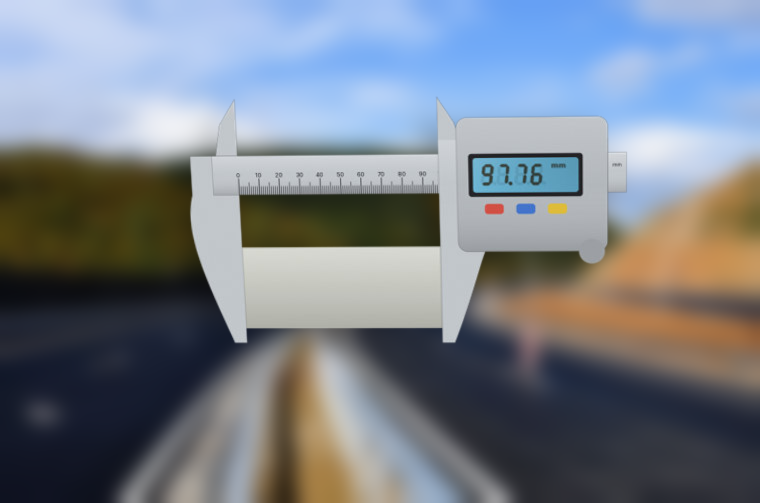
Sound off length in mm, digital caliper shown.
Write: 97.76 mm
